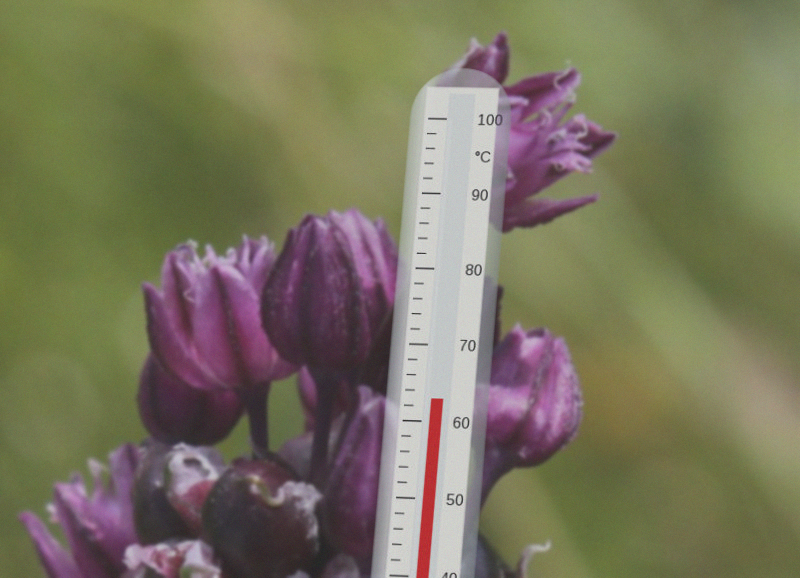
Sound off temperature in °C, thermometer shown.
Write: 63 °C
